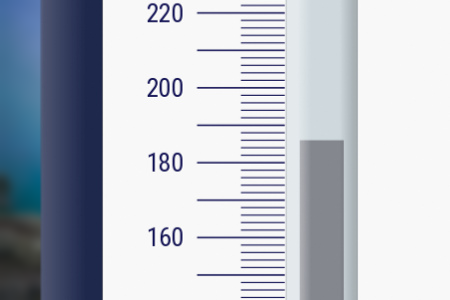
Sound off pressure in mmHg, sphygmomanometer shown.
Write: 186 mmHg
